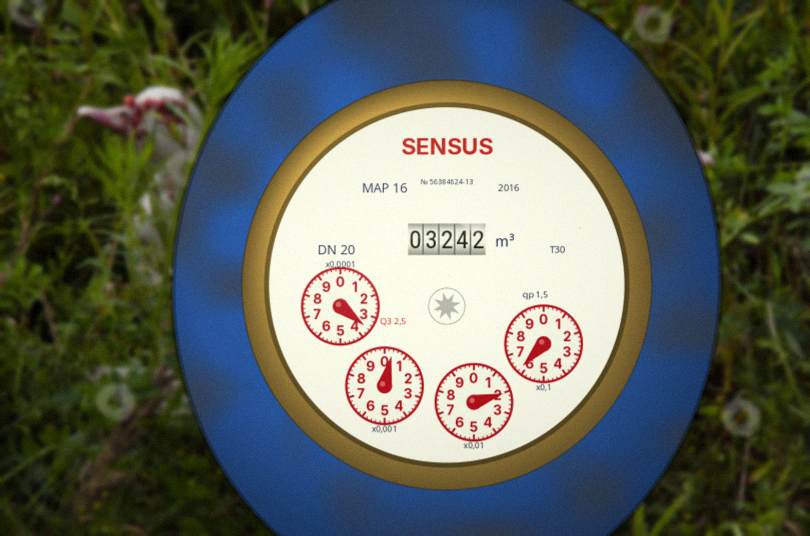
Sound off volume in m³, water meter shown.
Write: 3242.6203 m³
